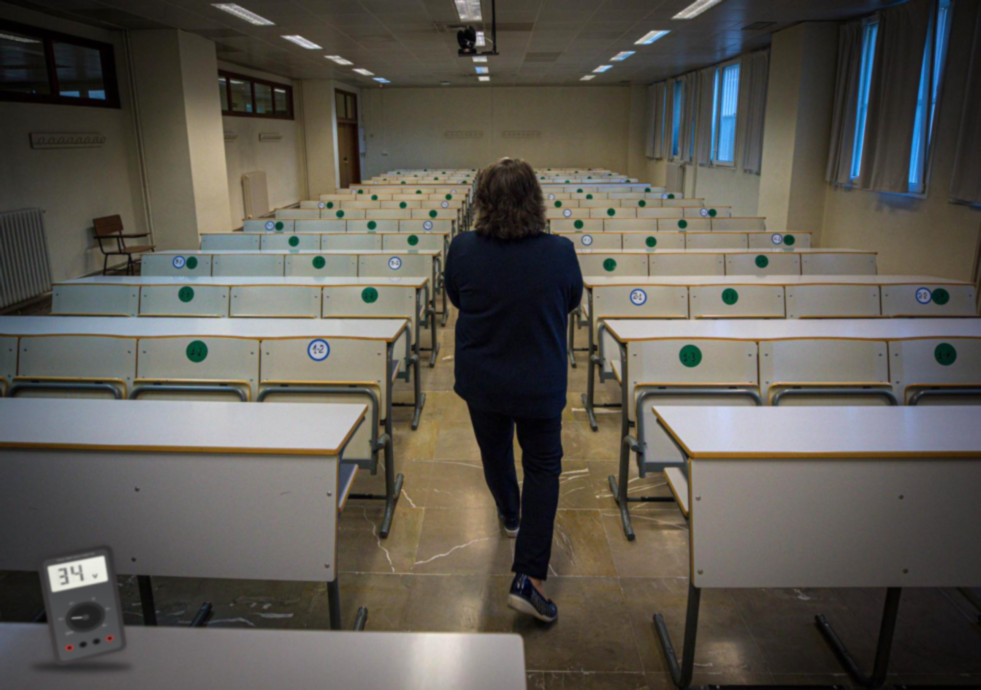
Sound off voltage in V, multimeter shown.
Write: 34 V
